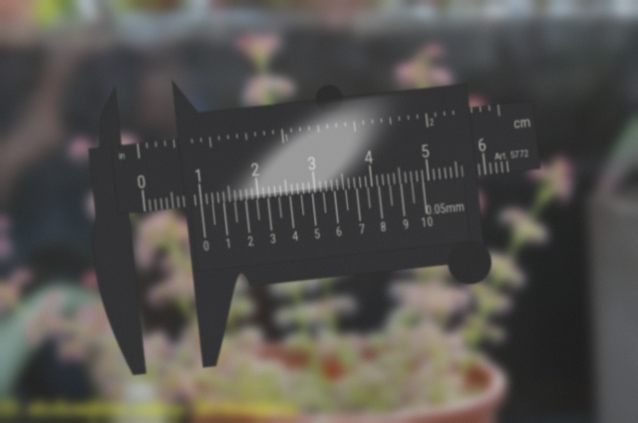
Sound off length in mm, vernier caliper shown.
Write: 10.0 mm
